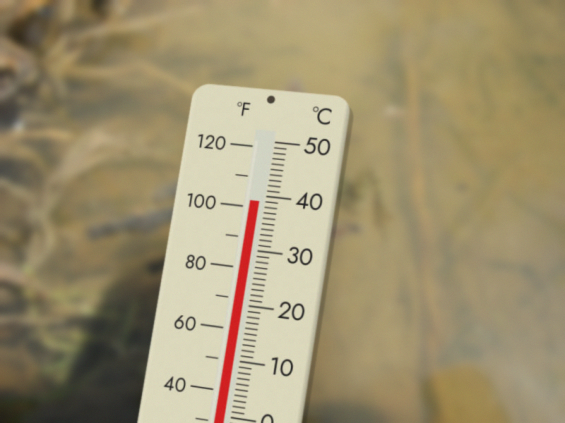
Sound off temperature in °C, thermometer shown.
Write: 39 °C
